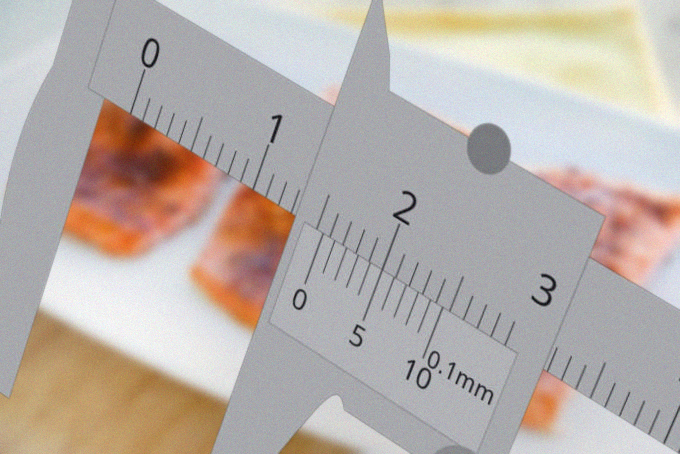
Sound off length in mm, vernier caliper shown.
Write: 15.5 mm
